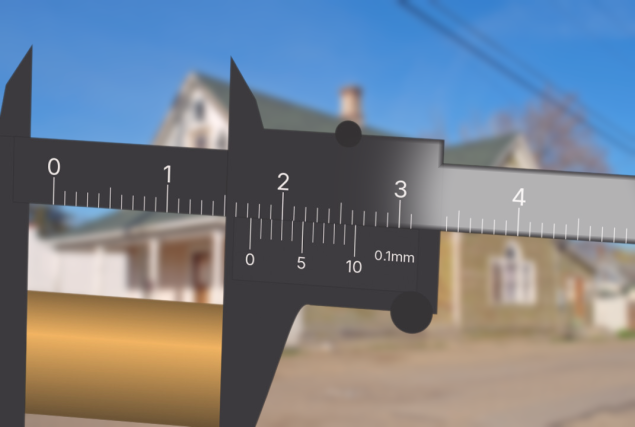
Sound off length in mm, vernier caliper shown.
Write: 17.3 mm
